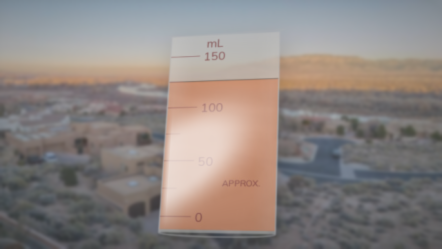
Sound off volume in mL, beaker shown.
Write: 125 mL
